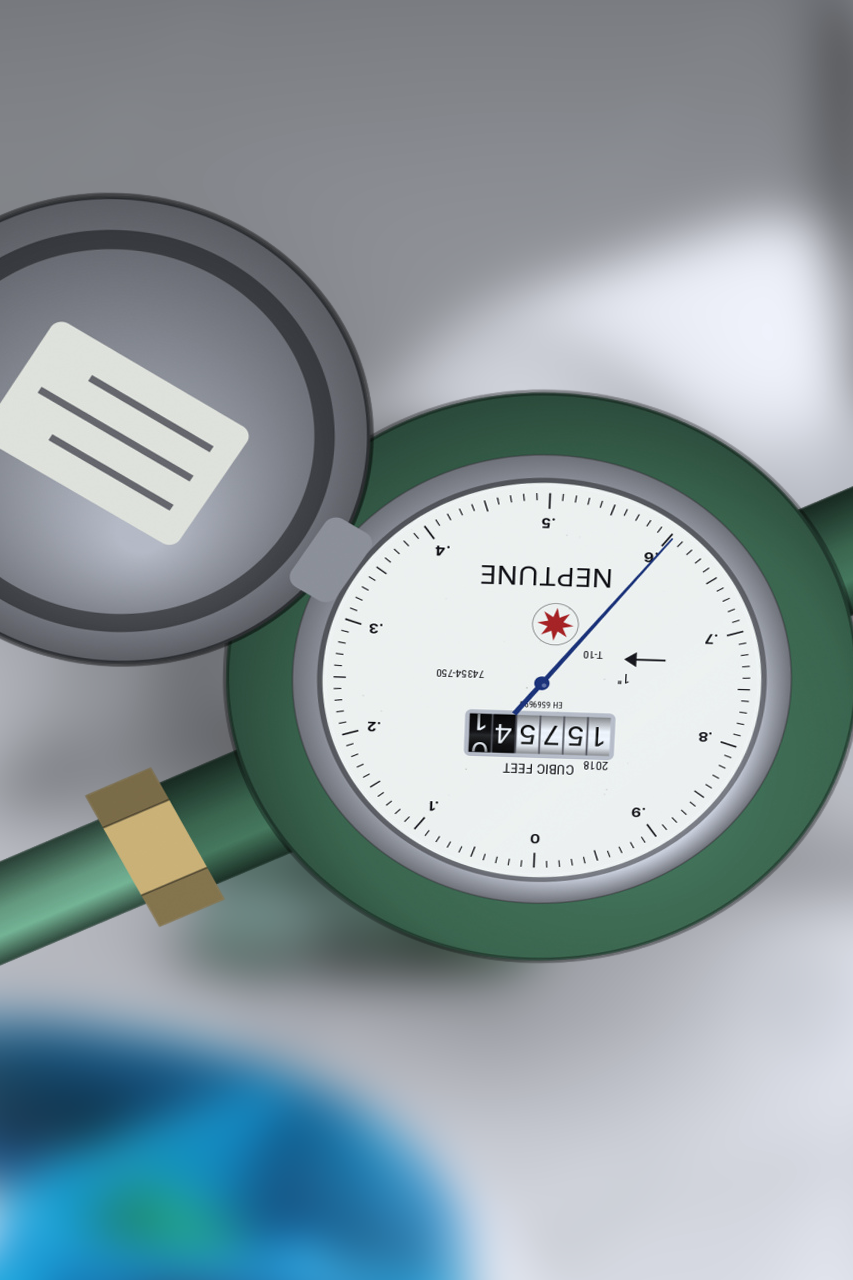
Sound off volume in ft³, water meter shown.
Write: 157540.60 ft³
